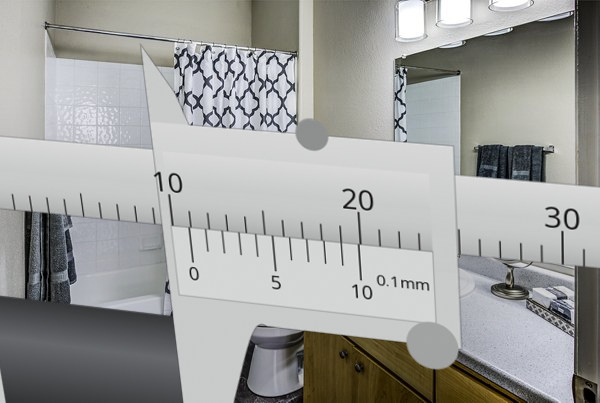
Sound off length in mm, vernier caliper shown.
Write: 10.9 mm
